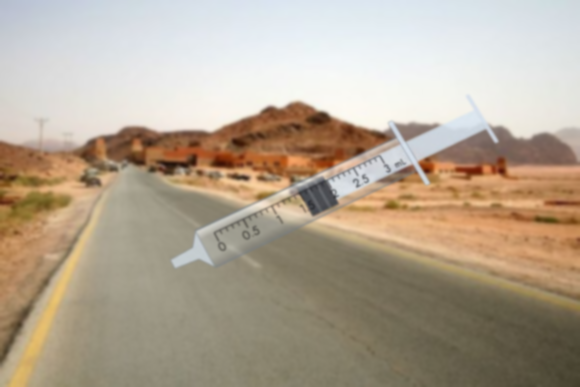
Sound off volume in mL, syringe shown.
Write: 1.5 mL
